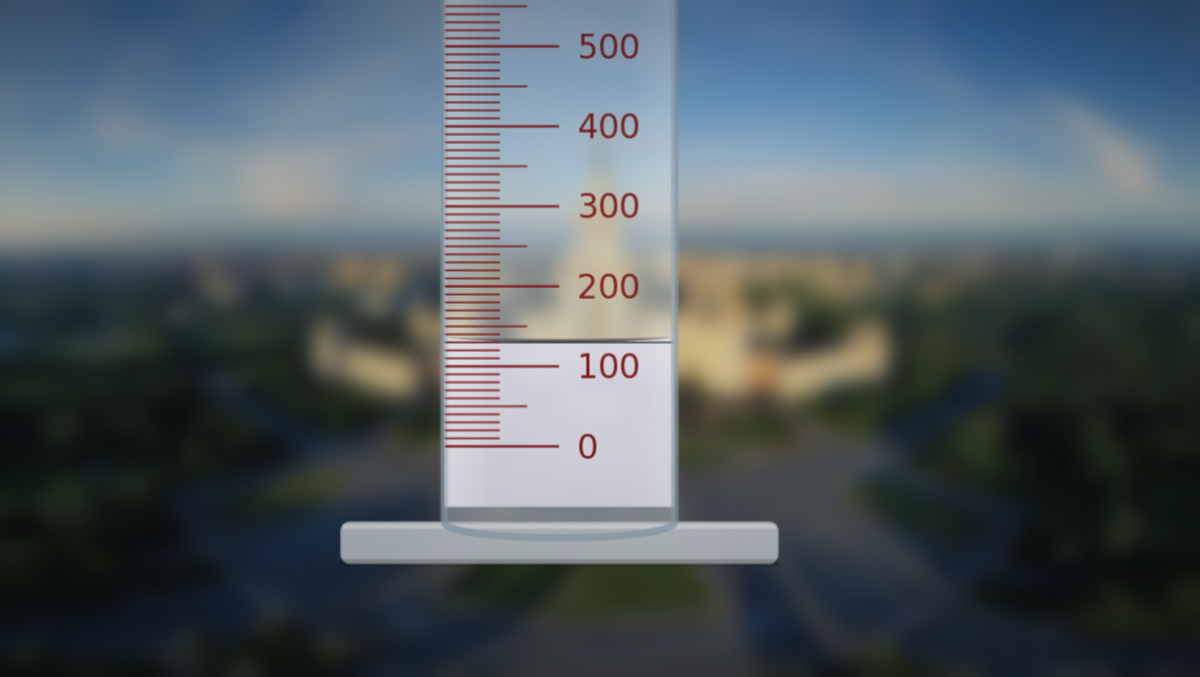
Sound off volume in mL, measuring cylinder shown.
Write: 130 mL
